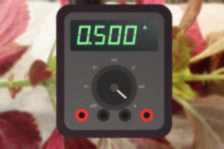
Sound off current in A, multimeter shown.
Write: 0.500 A
